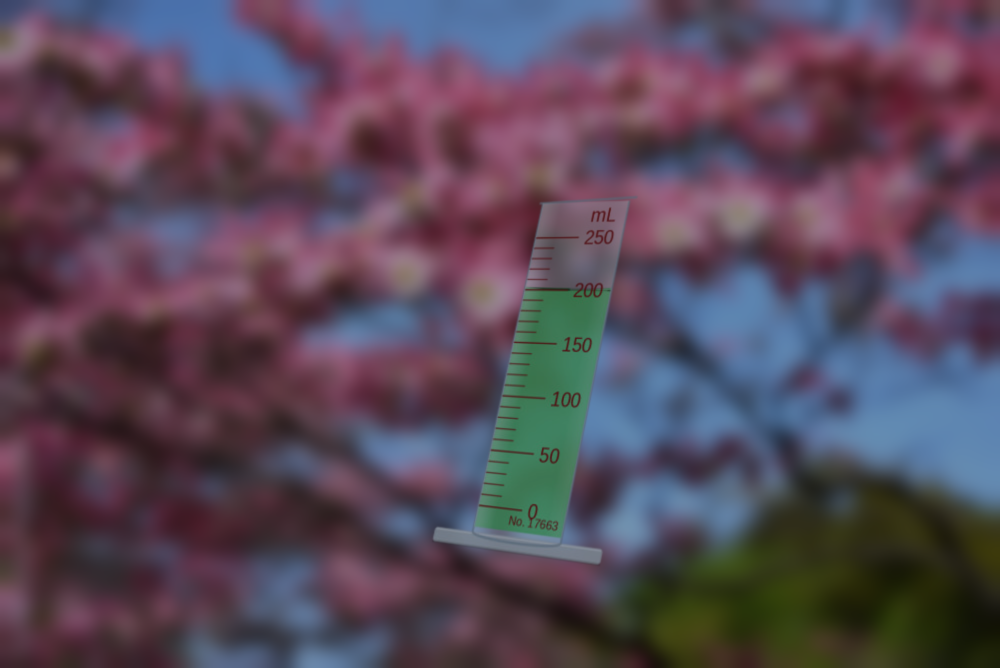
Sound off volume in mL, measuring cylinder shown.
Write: 200 mL
